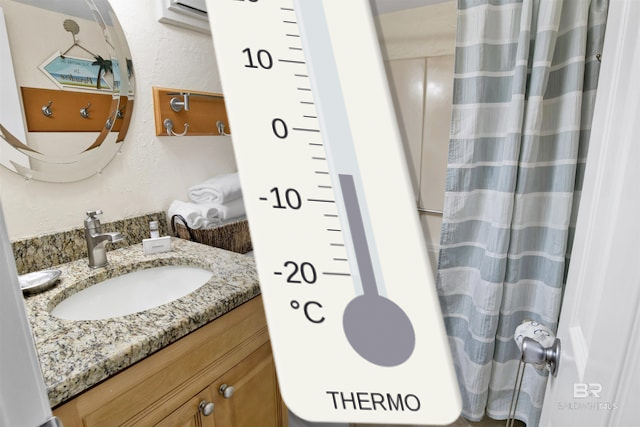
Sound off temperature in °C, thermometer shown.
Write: -6 °C
